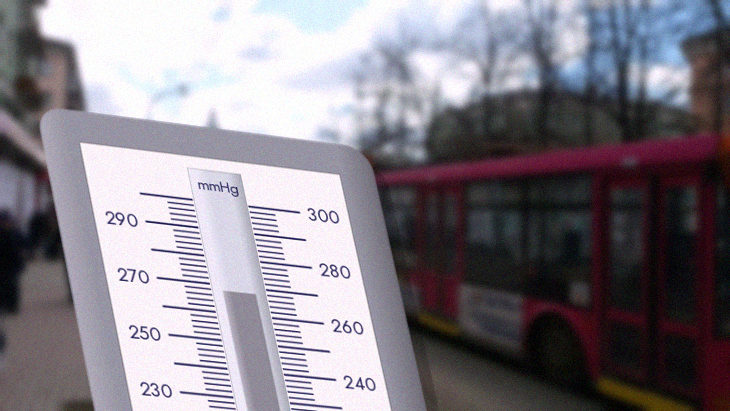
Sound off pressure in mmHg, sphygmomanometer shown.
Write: 268 mmHg
